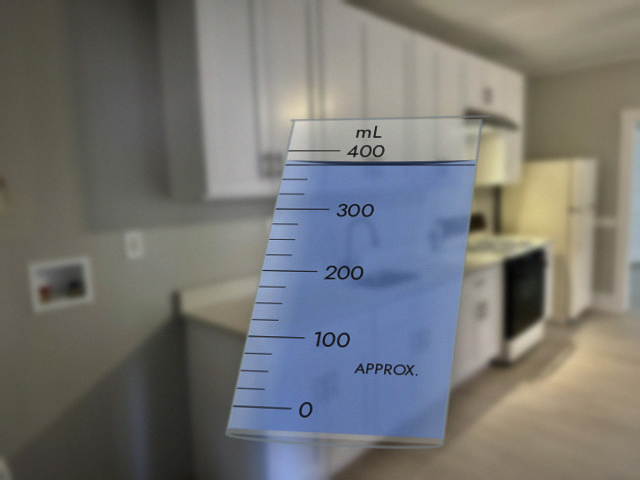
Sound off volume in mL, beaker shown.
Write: 375 mL
